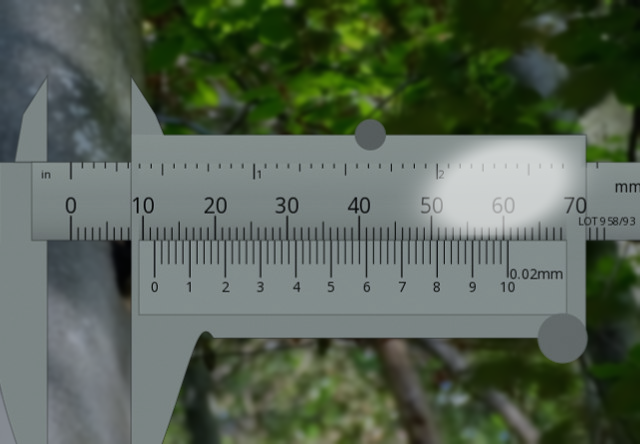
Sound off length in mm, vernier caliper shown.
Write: 11.6 mm
